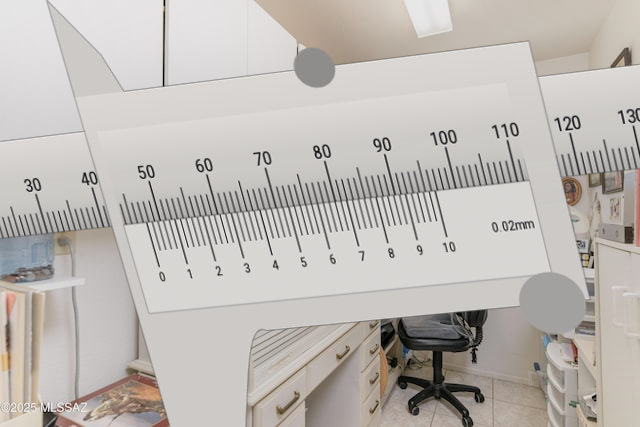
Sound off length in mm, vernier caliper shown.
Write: 47.6 mm
